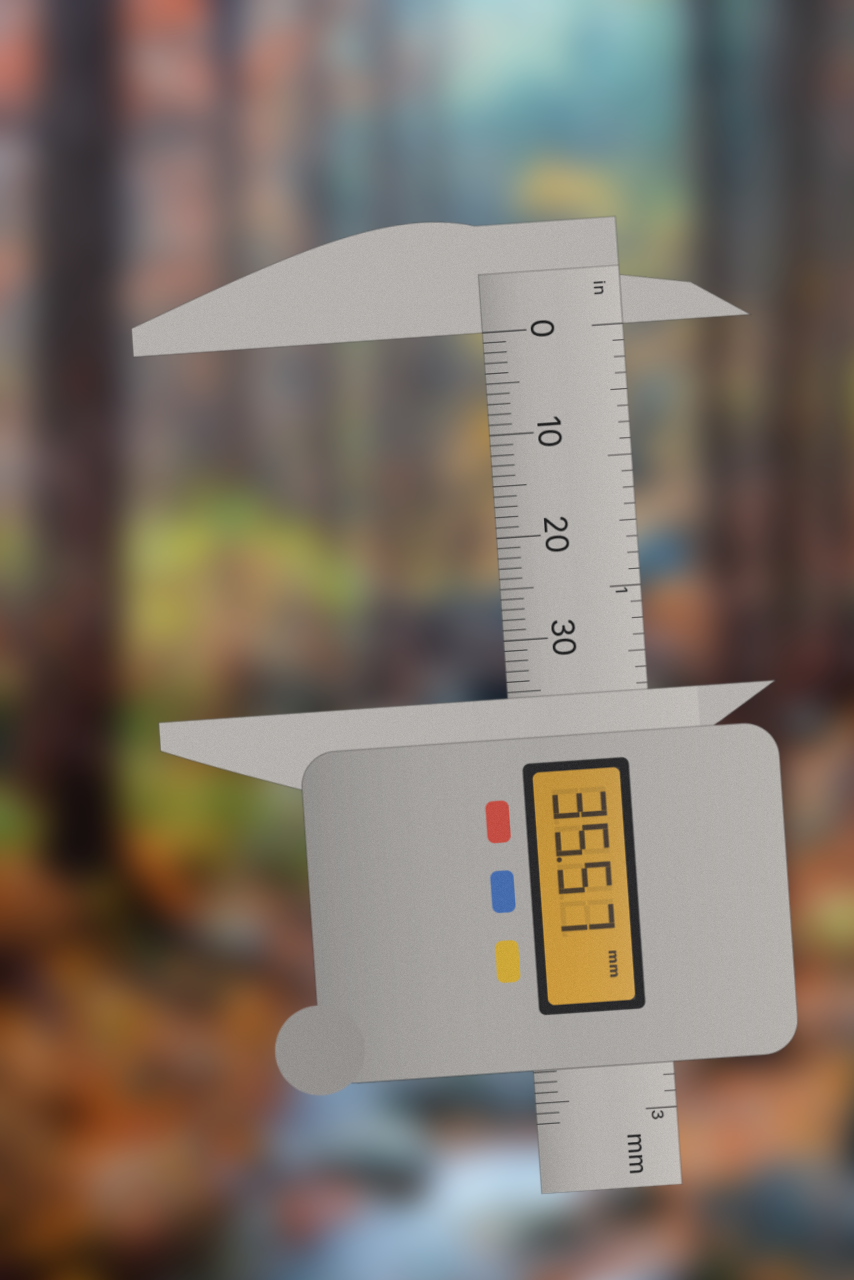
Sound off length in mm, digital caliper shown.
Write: 35.57 mm
